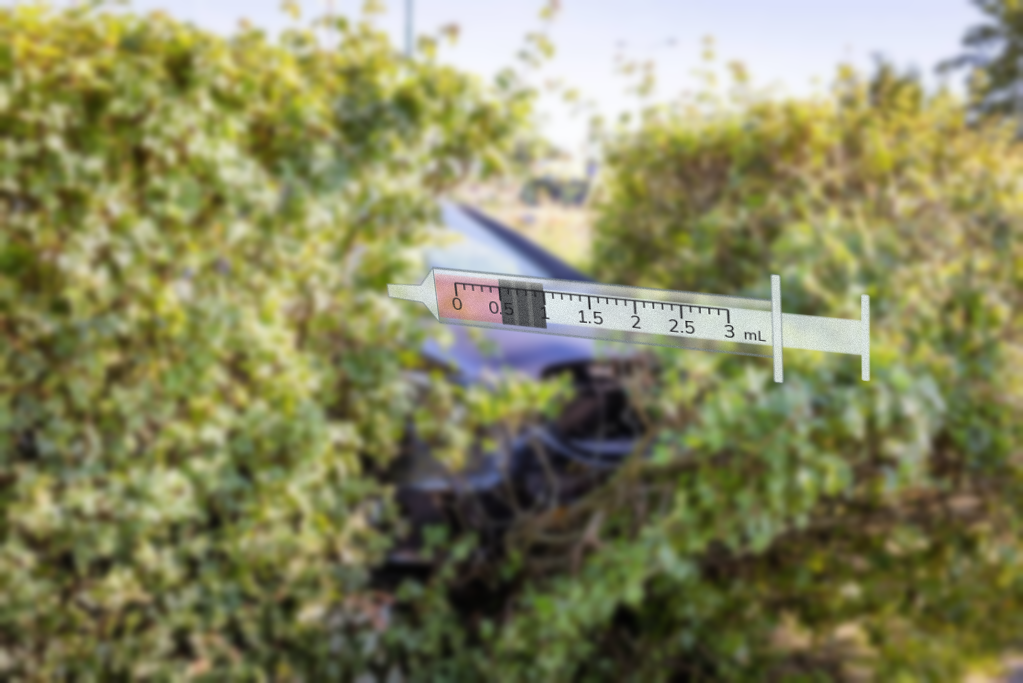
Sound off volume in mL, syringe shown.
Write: 0.5 mL
